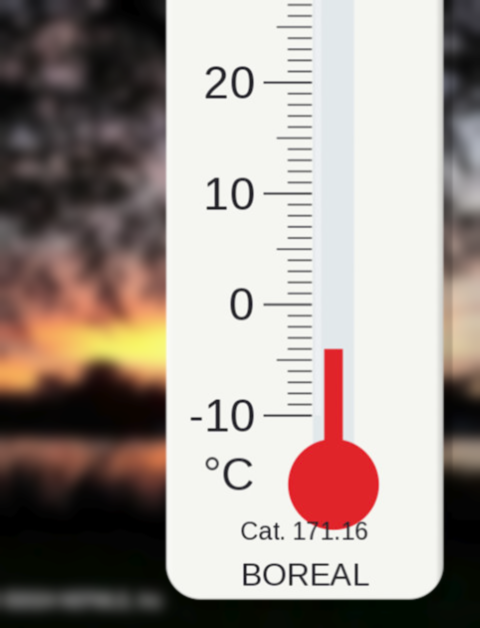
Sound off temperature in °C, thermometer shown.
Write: -4 °C
